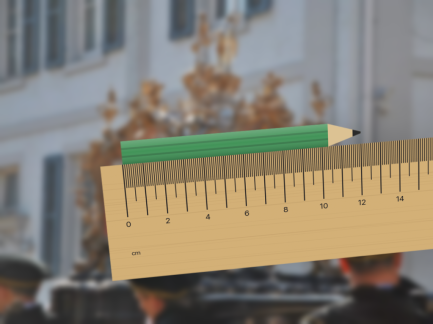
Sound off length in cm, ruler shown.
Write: 12 cm
